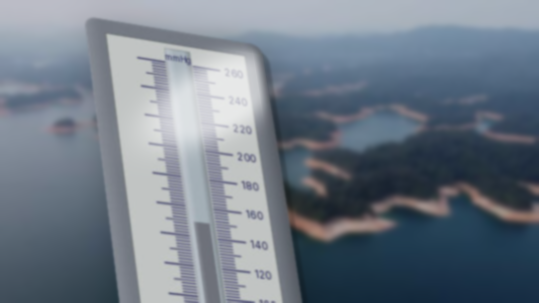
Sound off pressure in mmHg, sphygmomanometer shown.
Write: 150 mmHg
